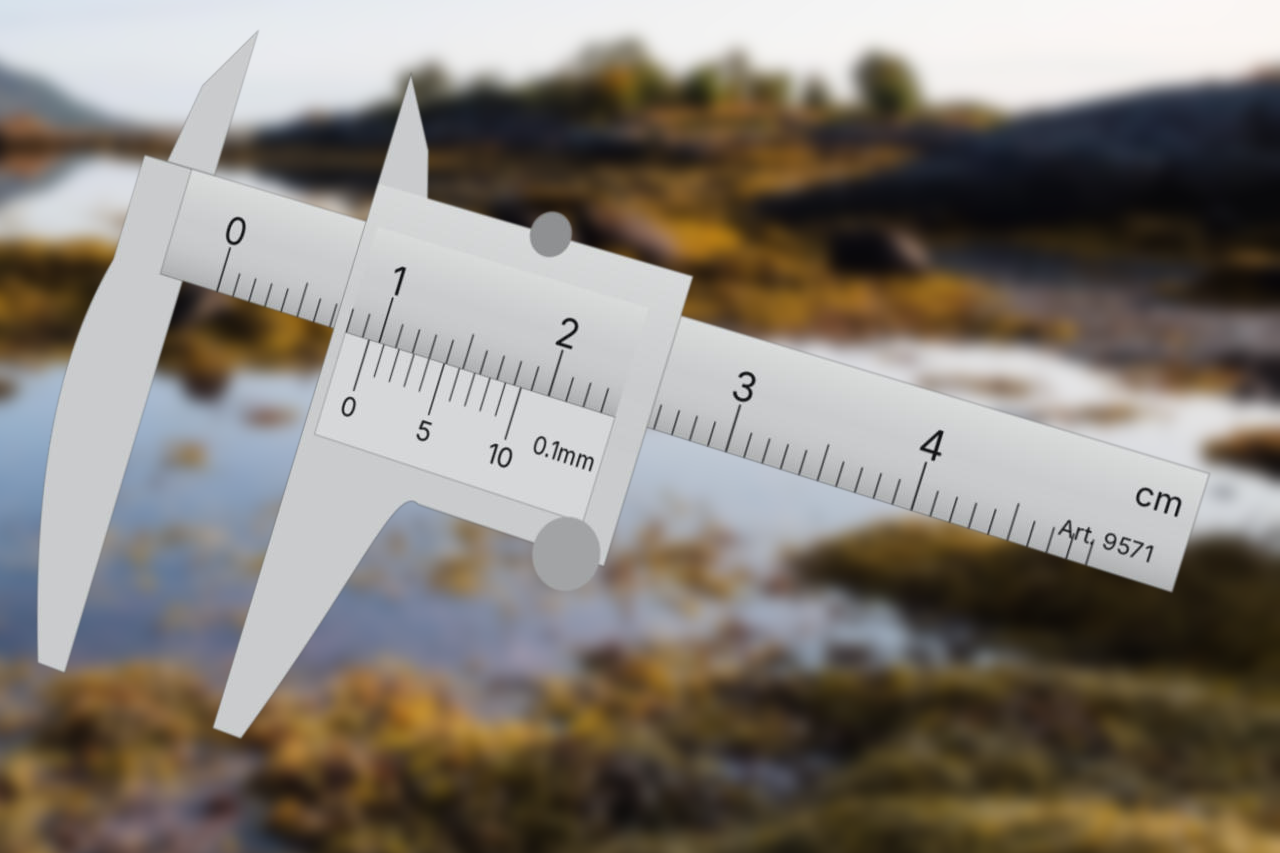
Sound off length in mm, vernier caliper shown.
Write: 9.4 mm
